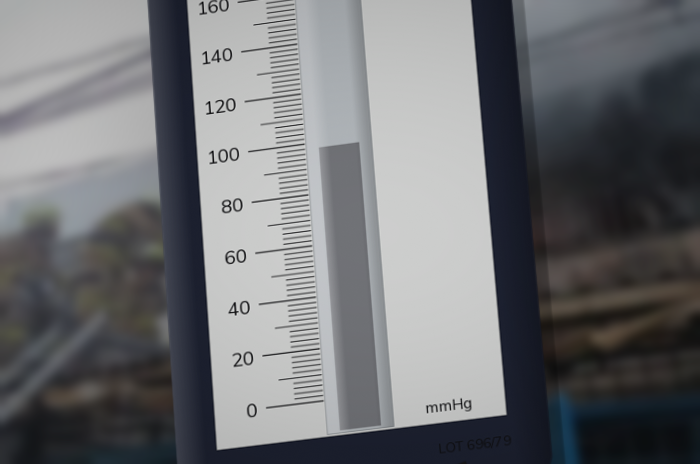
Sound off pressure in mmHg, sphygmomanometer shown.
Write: 98 mmHg
